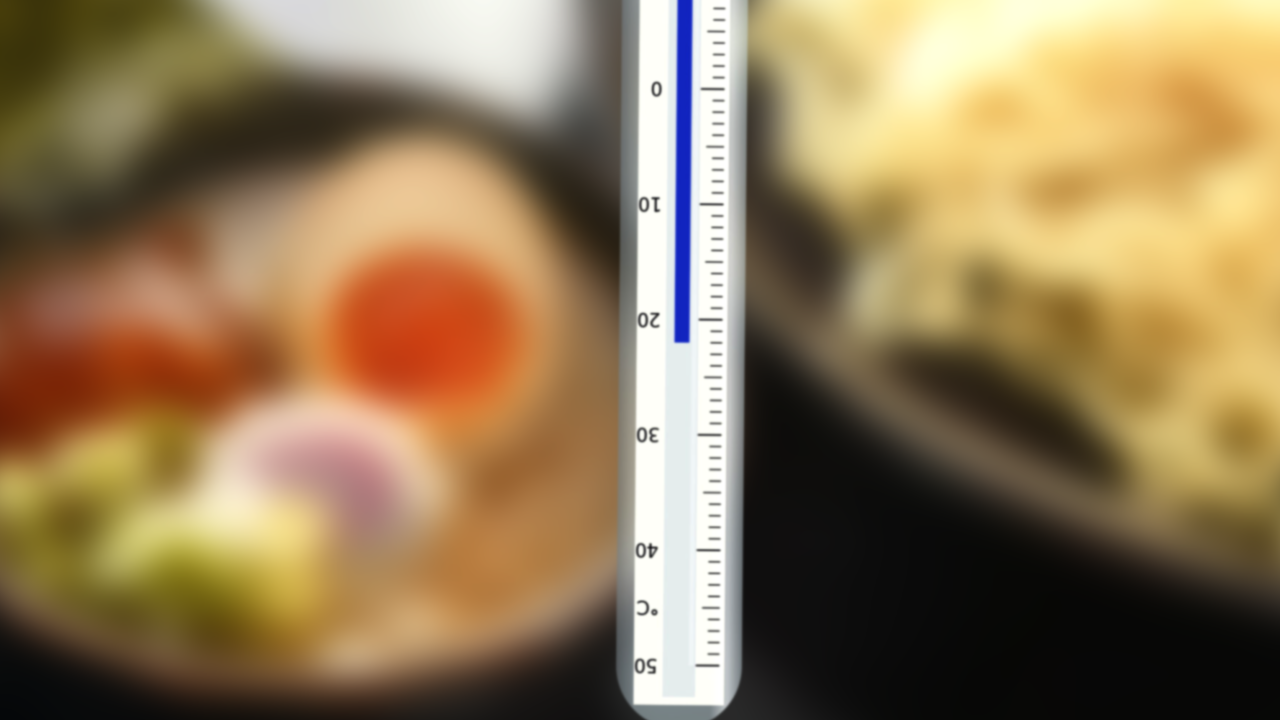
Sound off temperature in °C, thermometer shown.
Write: 22 °C
